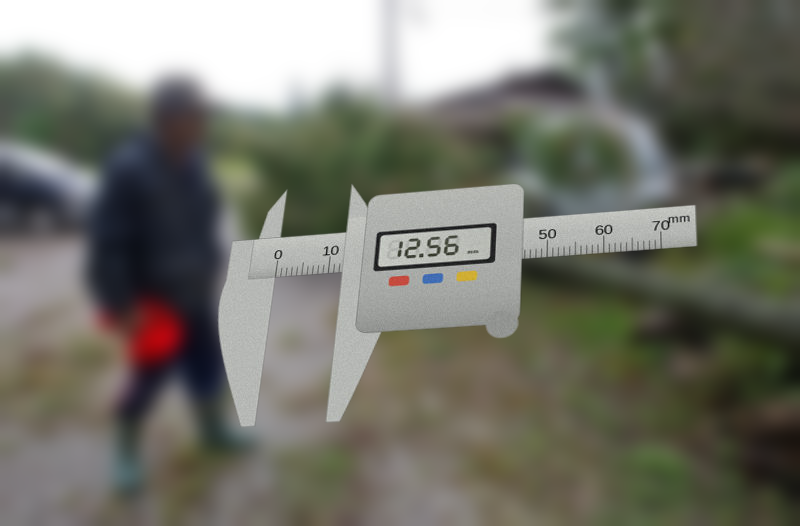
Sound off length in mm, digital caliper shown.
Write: 12.56 mm
